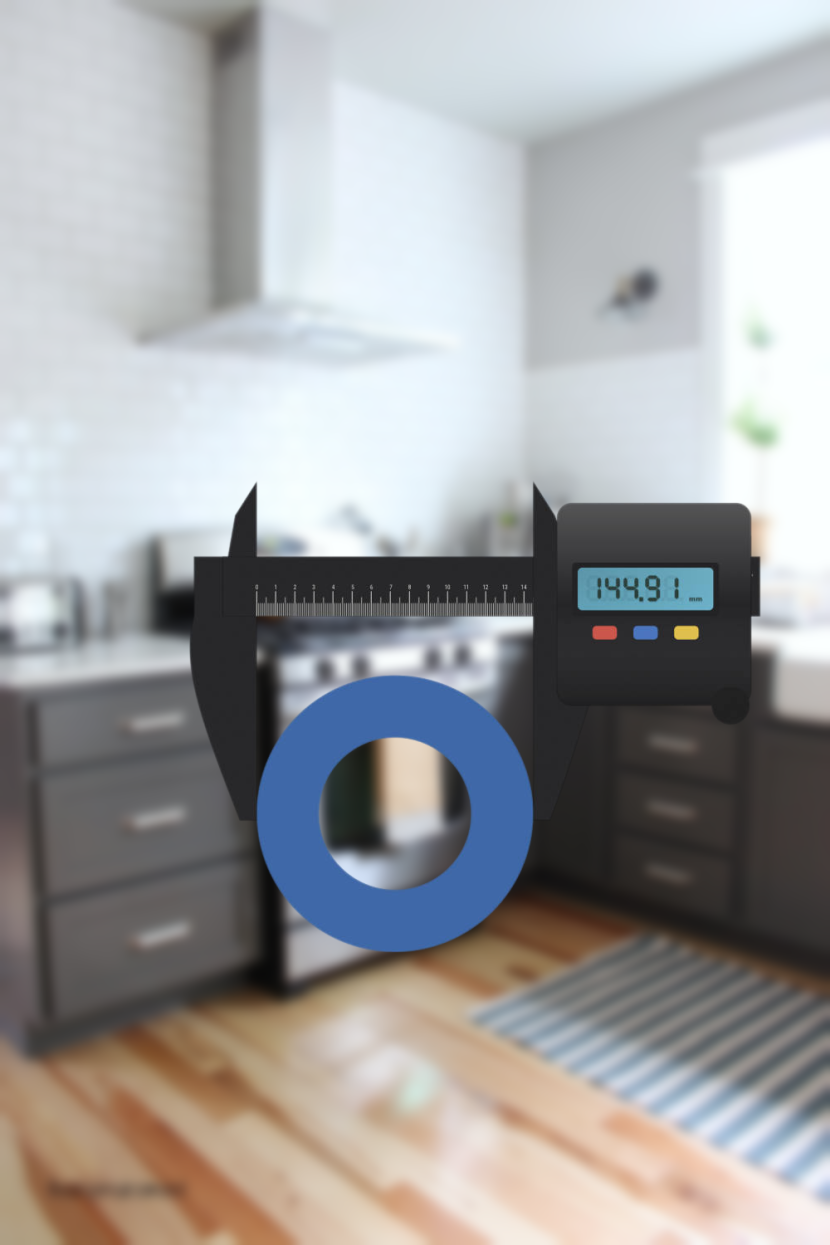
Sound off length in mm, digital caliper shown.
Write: 144.91 mm
